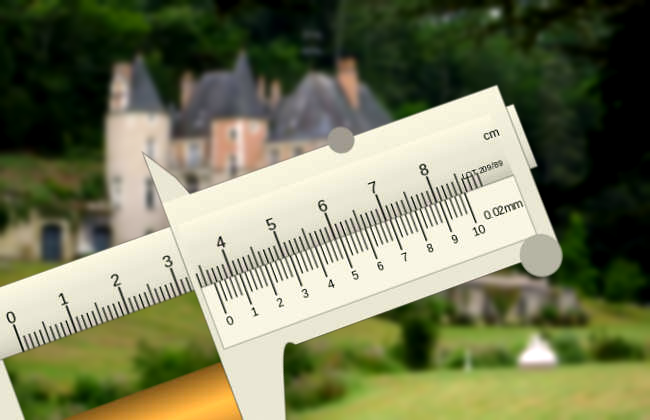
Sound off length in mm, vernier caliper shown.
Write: 36.5 mm
